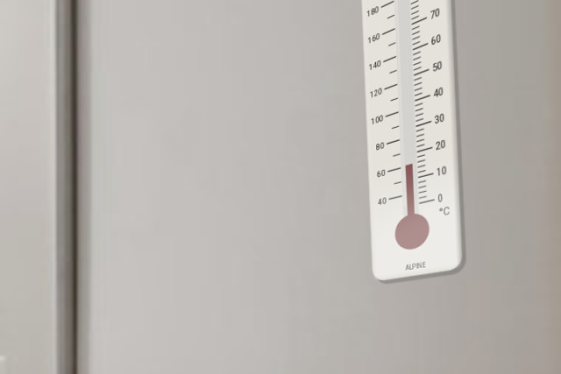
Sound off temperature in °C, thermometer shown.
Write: 16 °C
